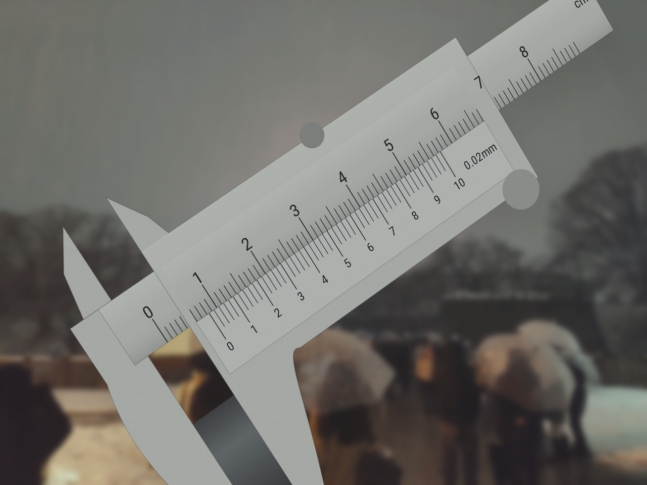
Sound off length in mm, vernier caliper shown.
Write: 8.4 mm
